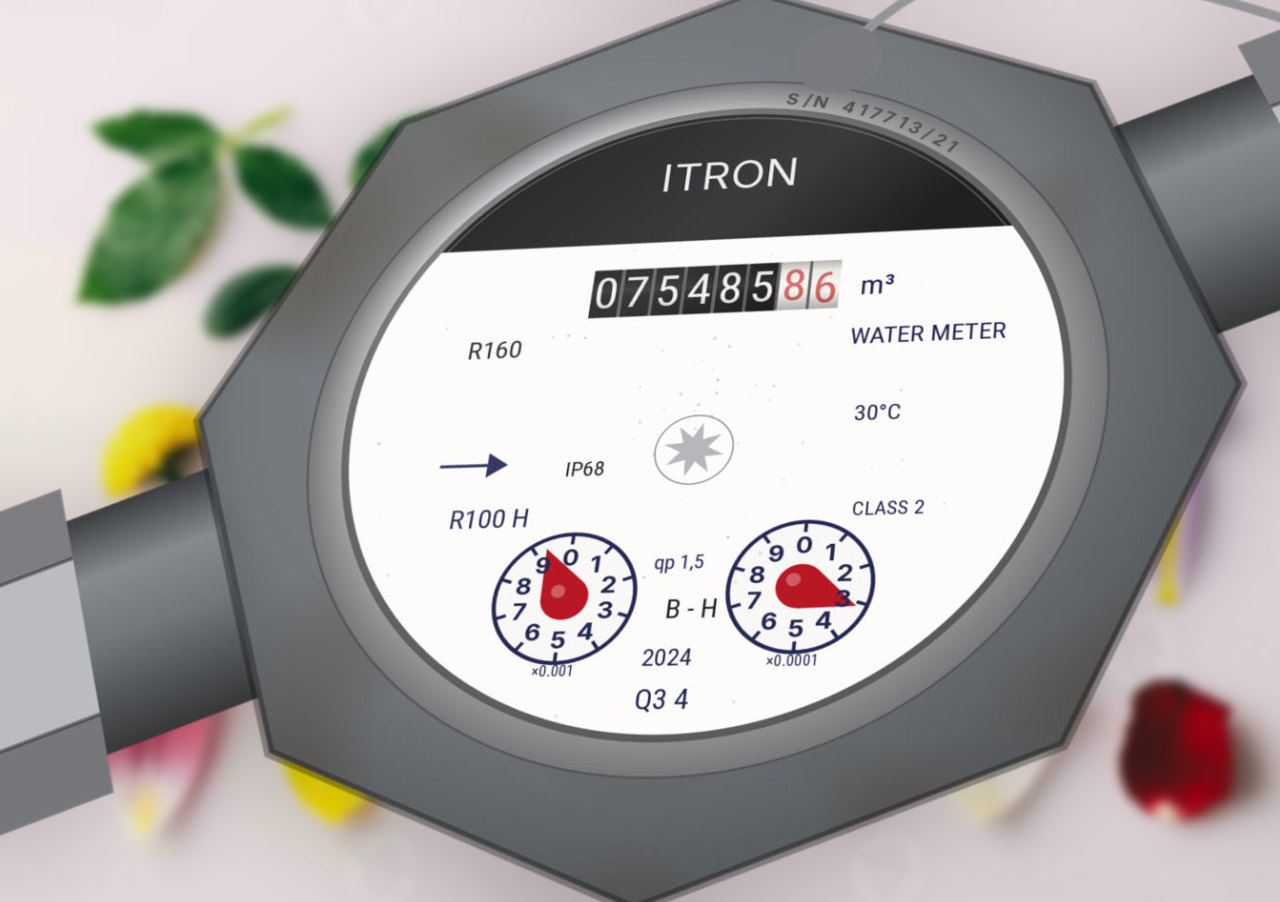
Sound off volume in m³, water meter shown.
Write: 75485.8593 m³
